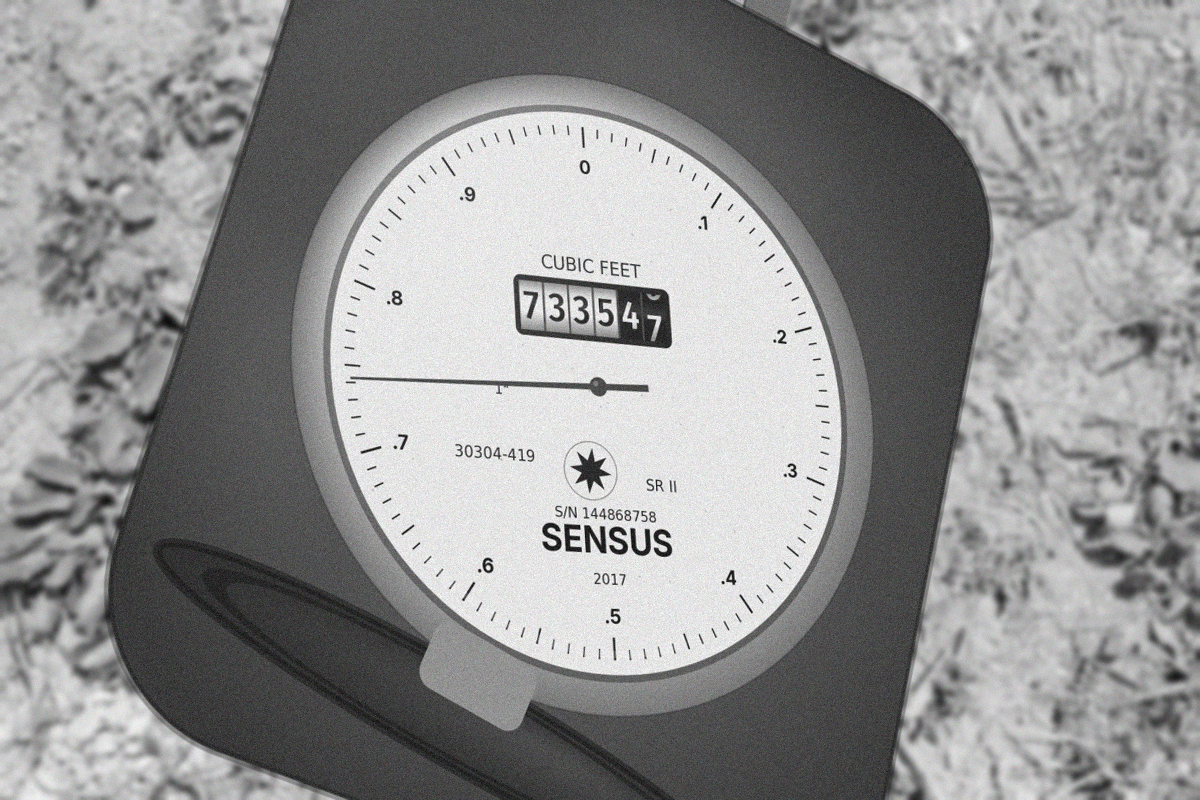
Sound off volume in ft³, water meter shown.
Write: 733546.74 ft³
